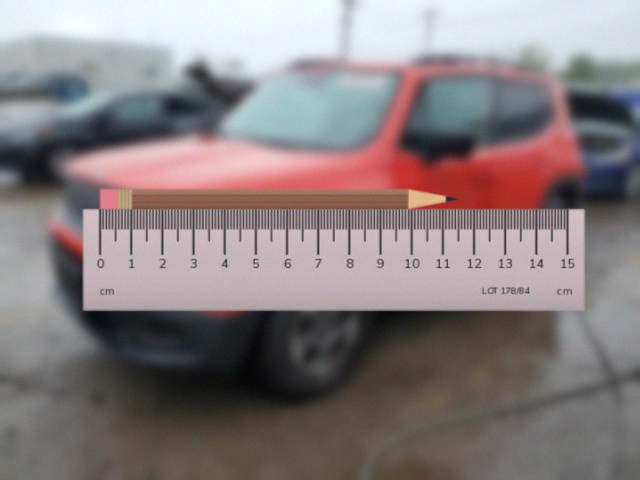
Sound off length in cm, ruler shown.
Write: 11.5 cm
